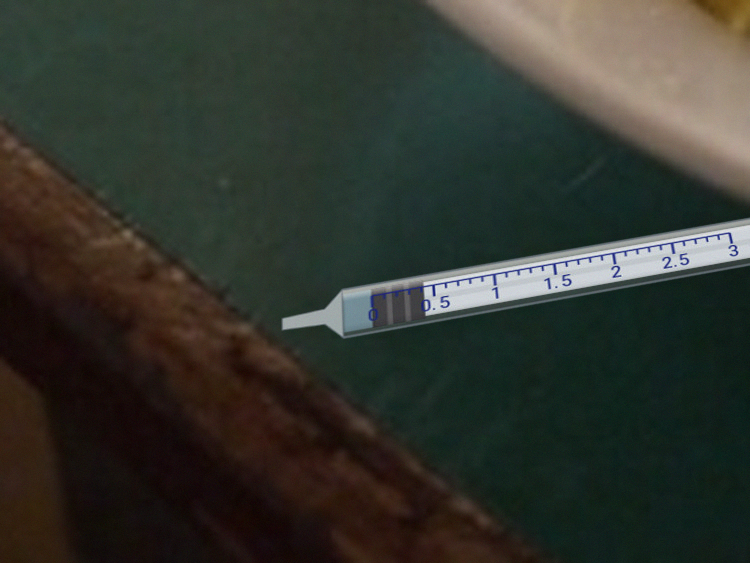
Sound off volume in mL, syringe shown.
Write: 0 mL
